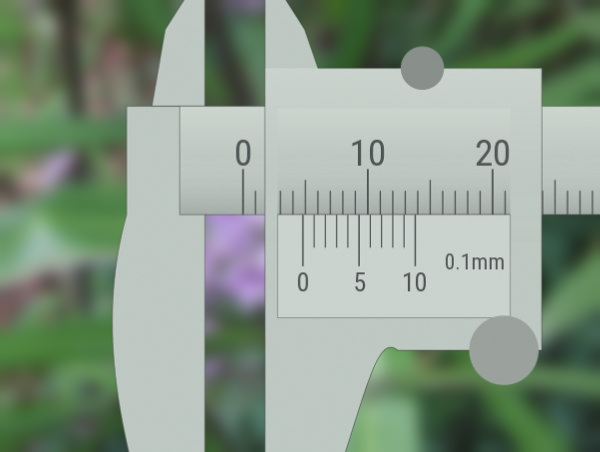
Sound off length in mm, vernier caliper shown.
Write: 4.8 mm
